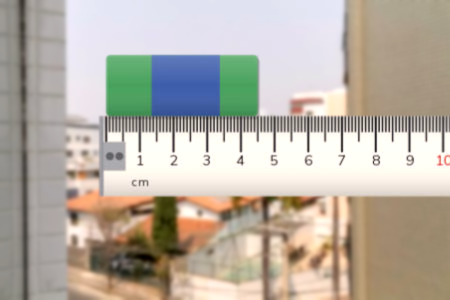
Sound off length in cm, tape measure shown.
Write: 4.5 cm
